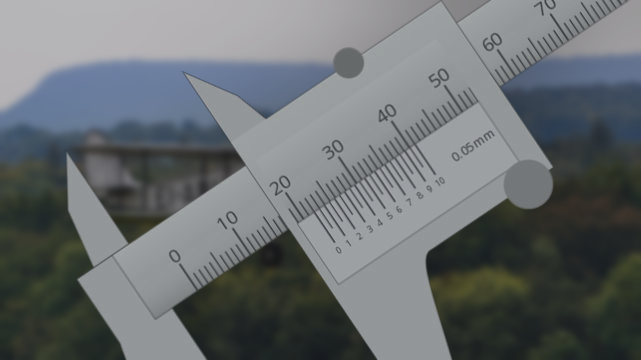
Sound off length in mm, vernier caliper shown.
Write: 22.0 mm
